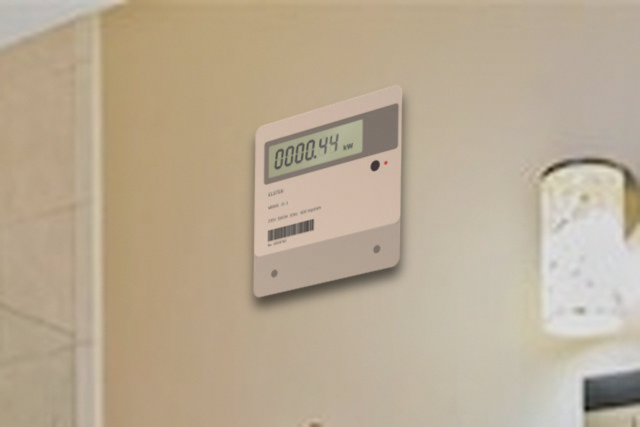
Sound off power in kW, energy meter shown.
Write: 0.44 kW
